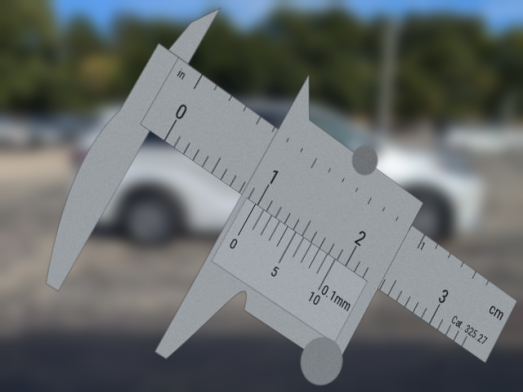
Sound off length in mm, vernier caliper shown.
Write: 9.8 mm
